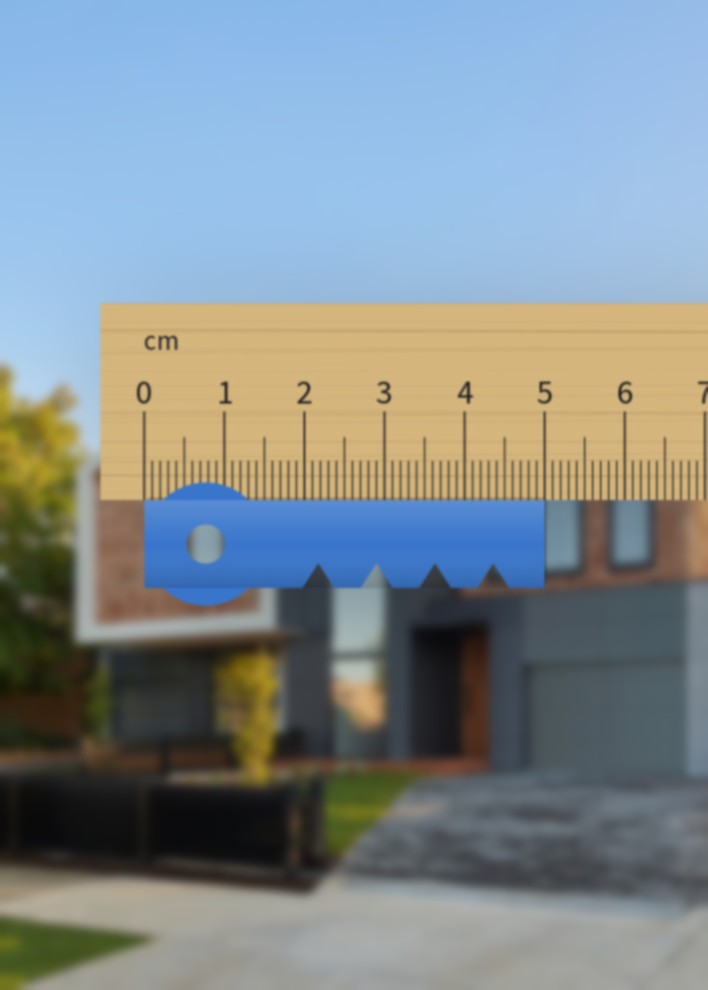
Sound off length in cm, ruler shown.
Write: 5 cm
